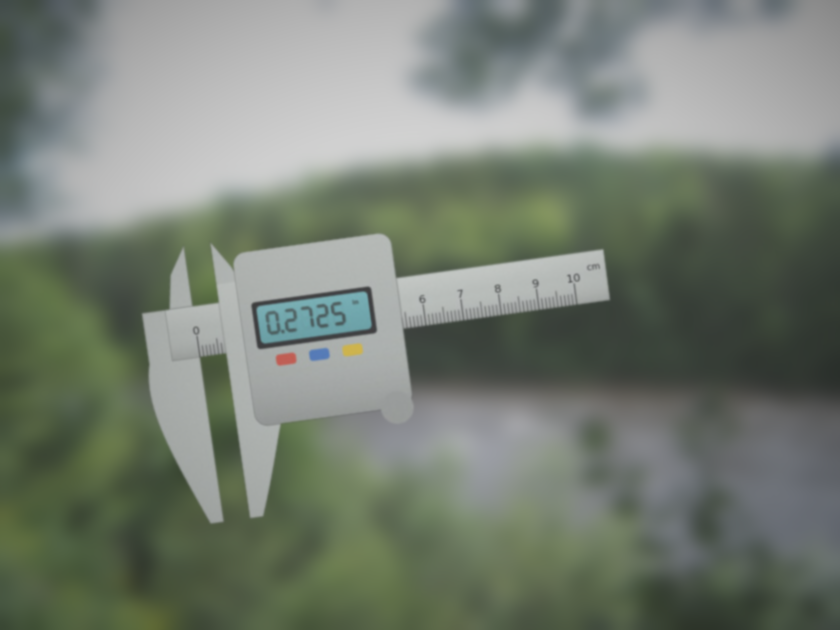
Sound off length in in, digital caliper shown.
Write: 0.2725 in
